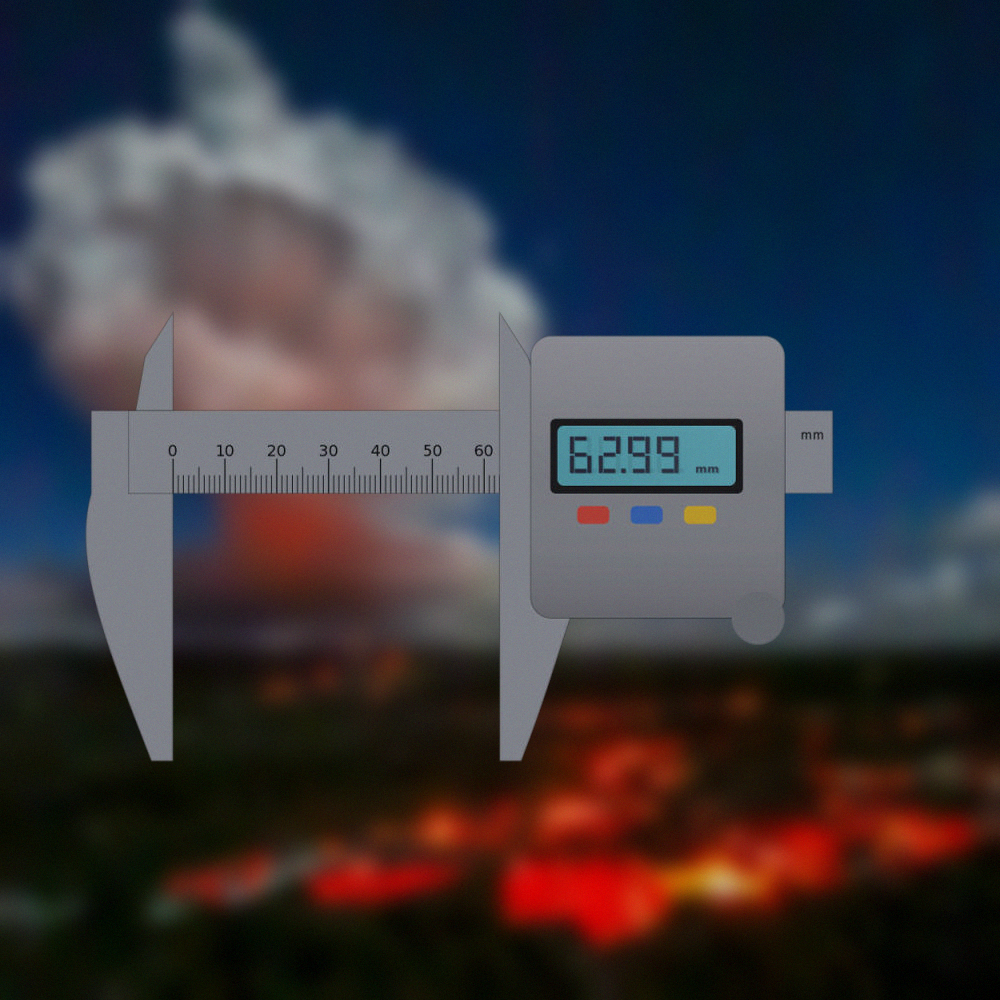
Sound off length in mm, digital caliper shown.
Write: 62.99 mm
